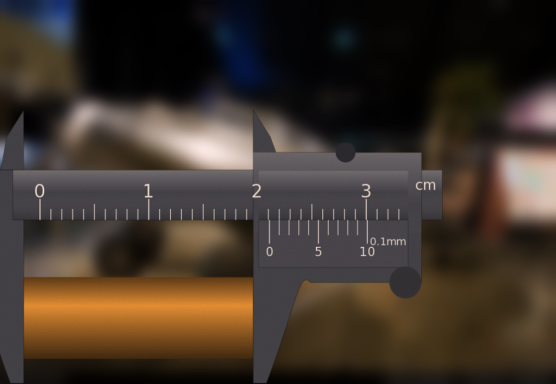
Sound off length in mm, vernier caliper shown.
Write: 21.1 mm
